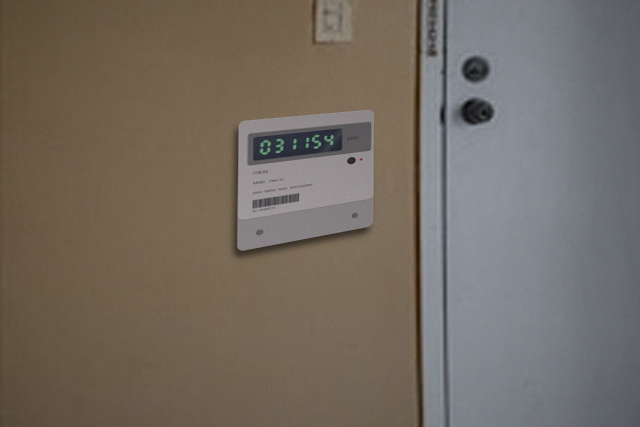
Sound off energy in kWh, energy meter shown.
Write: 31154 kWh
